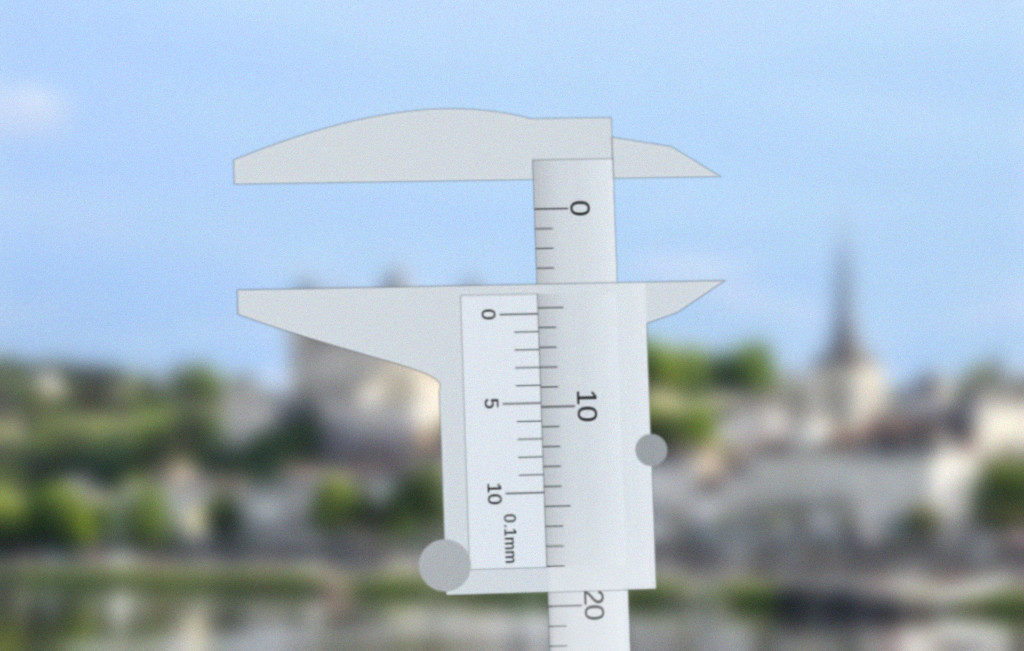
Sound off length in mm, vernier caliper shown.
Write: 5.3 mm
